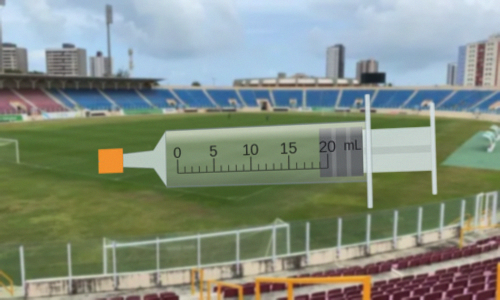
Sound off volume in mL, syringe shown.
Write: 19 mL
